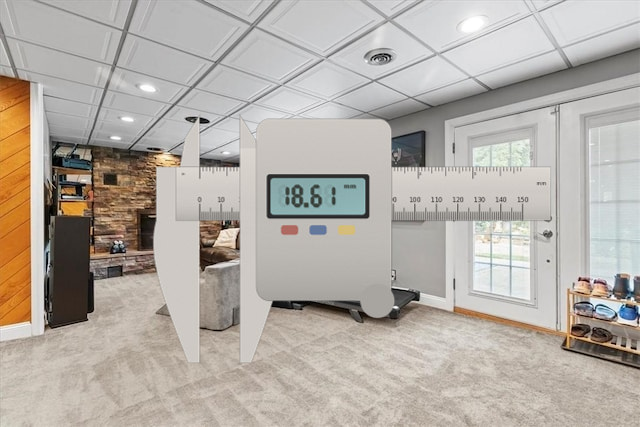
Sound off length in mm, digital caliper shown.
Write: 18.61 mm
